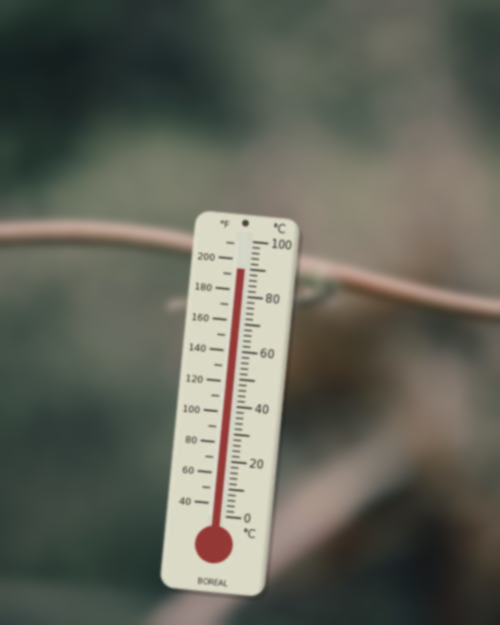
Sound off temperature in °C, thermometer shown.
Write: 90 °C
